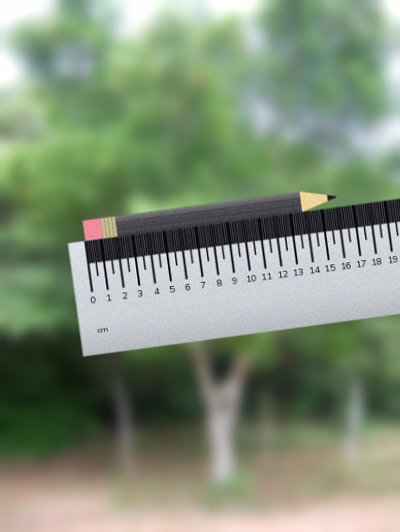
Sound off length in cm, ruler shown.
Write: 16 cm
